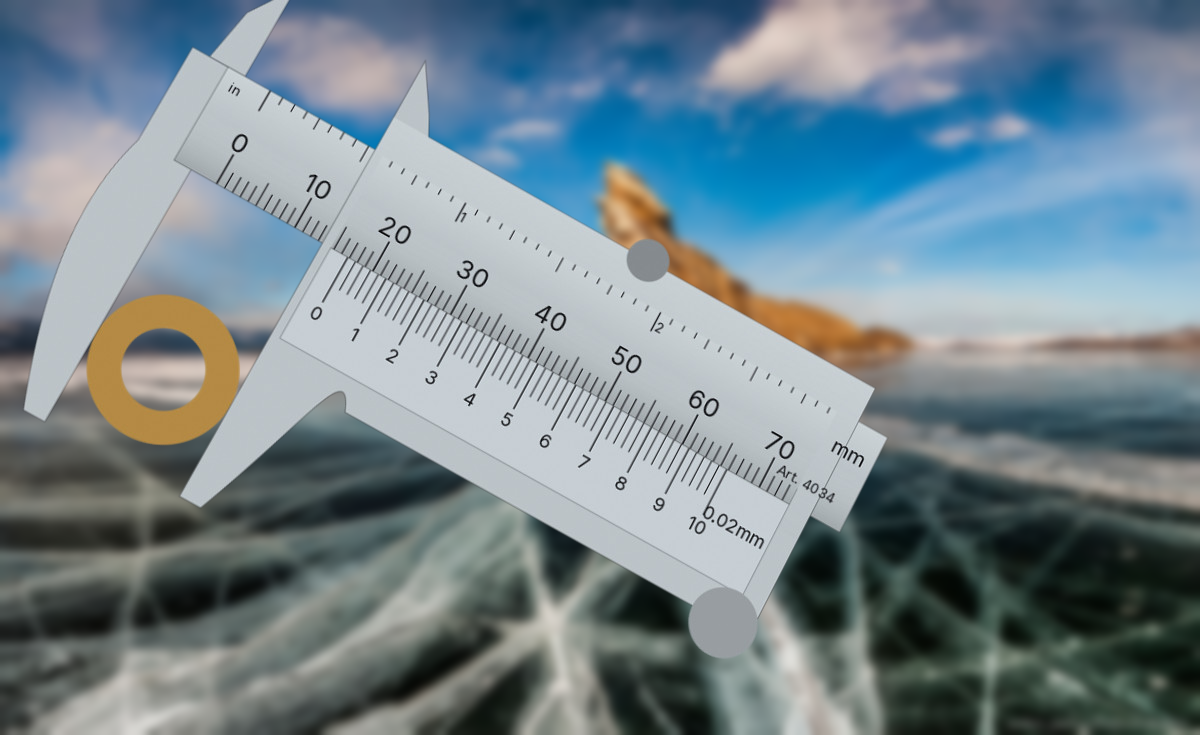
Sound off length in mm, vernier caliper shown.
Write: 16.8 mm
